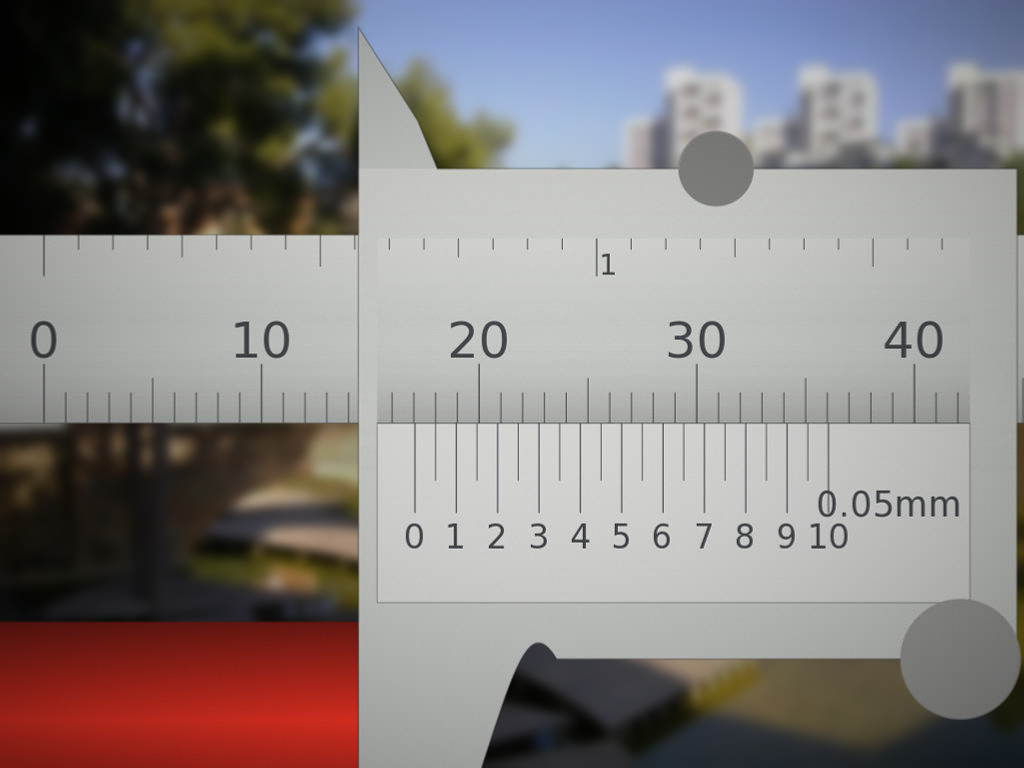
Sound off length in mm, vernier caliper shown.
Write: 17.05 mm
